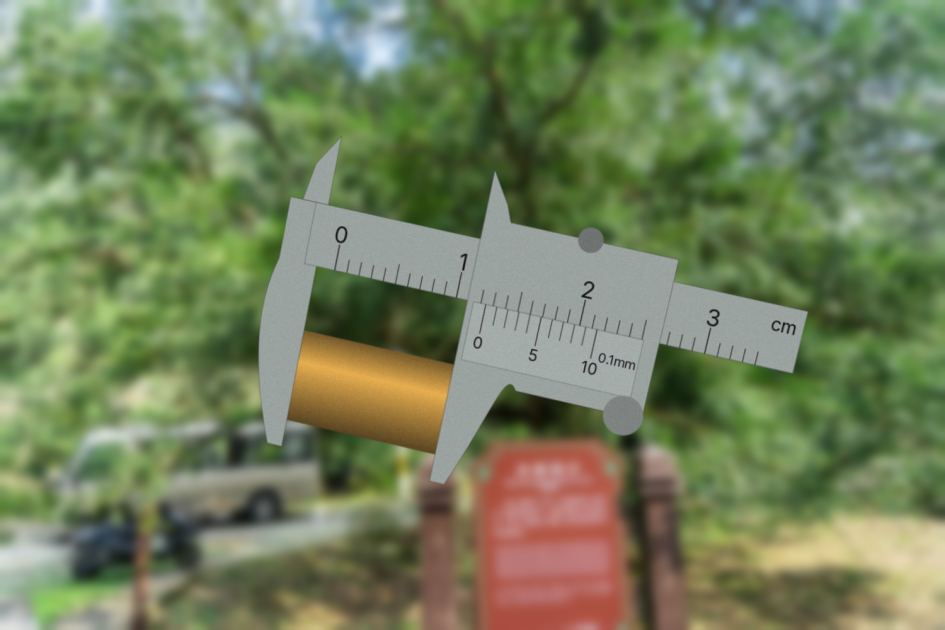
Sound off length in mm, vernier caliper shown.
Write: 12.4 mm
